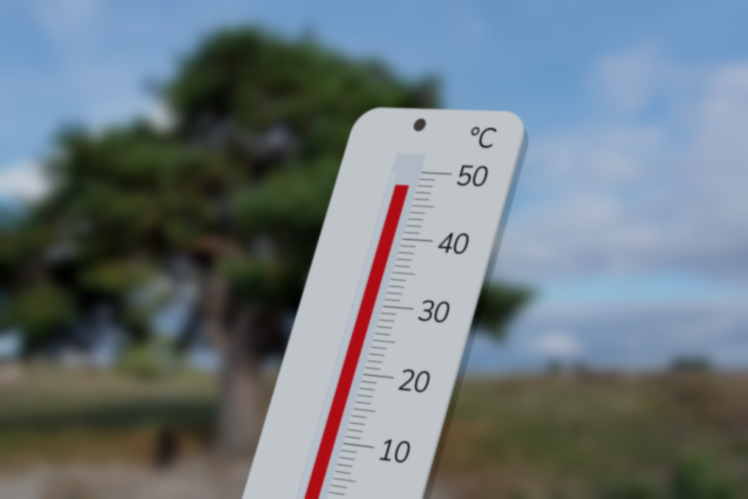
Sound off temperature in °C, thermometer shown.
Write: 48 °C
